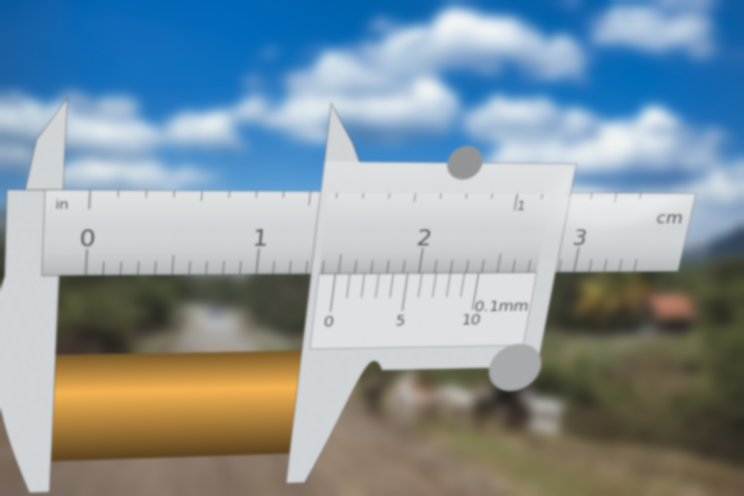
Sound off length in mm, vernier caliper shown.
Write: 14.8 mm
